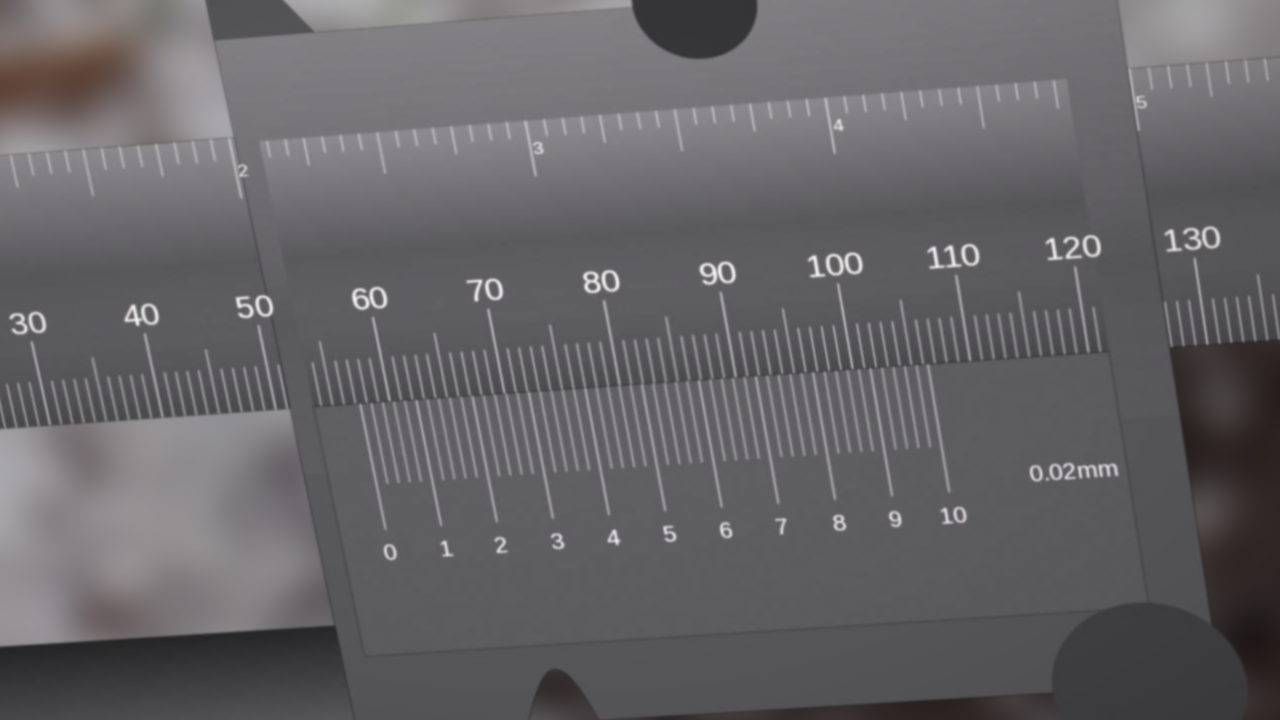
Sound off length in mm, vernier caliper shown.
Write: 57.4 mm
